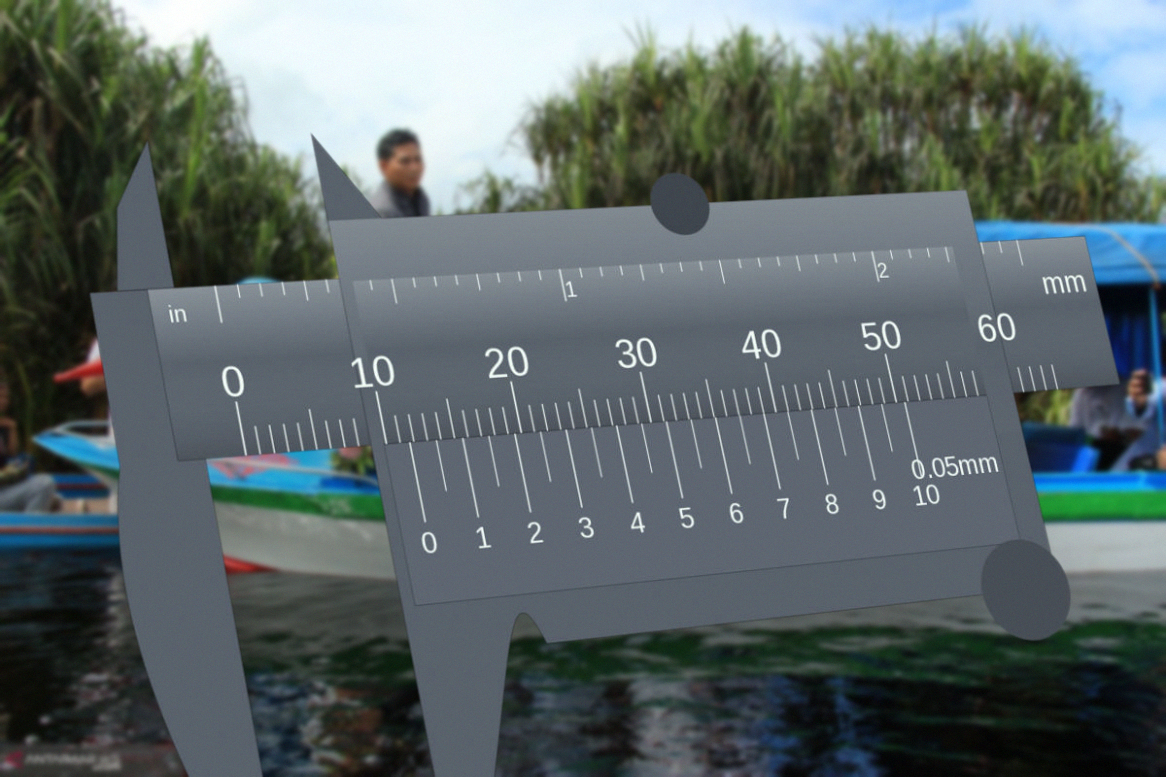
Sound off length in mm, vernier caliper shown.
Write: 11.7 mm
